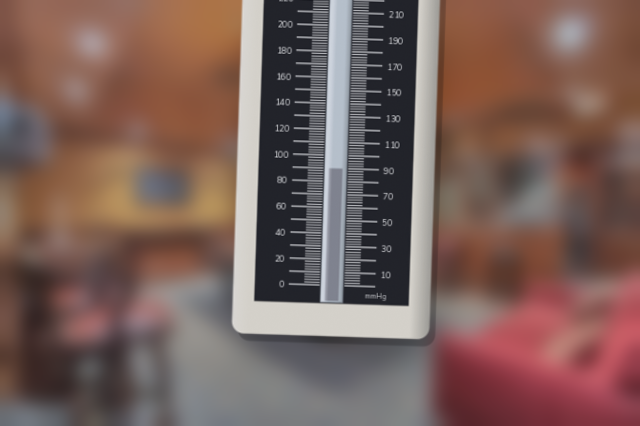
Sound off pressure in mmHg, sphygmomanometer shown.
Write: 90 mmHg
